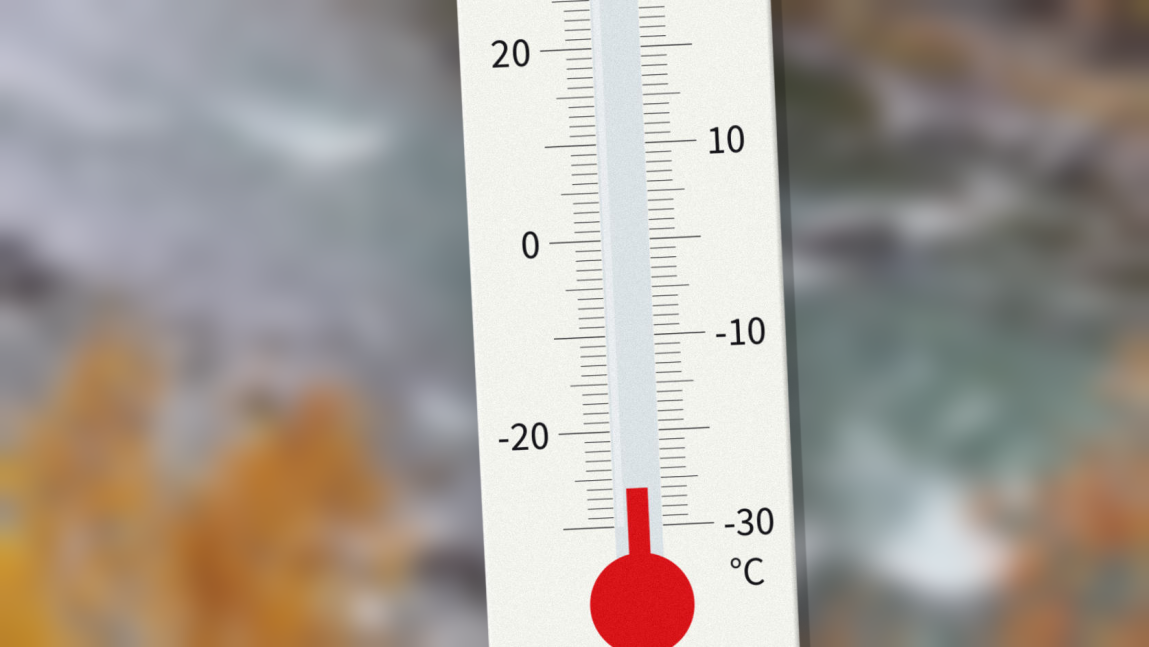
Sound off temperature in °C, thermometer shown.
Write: -26 °C
